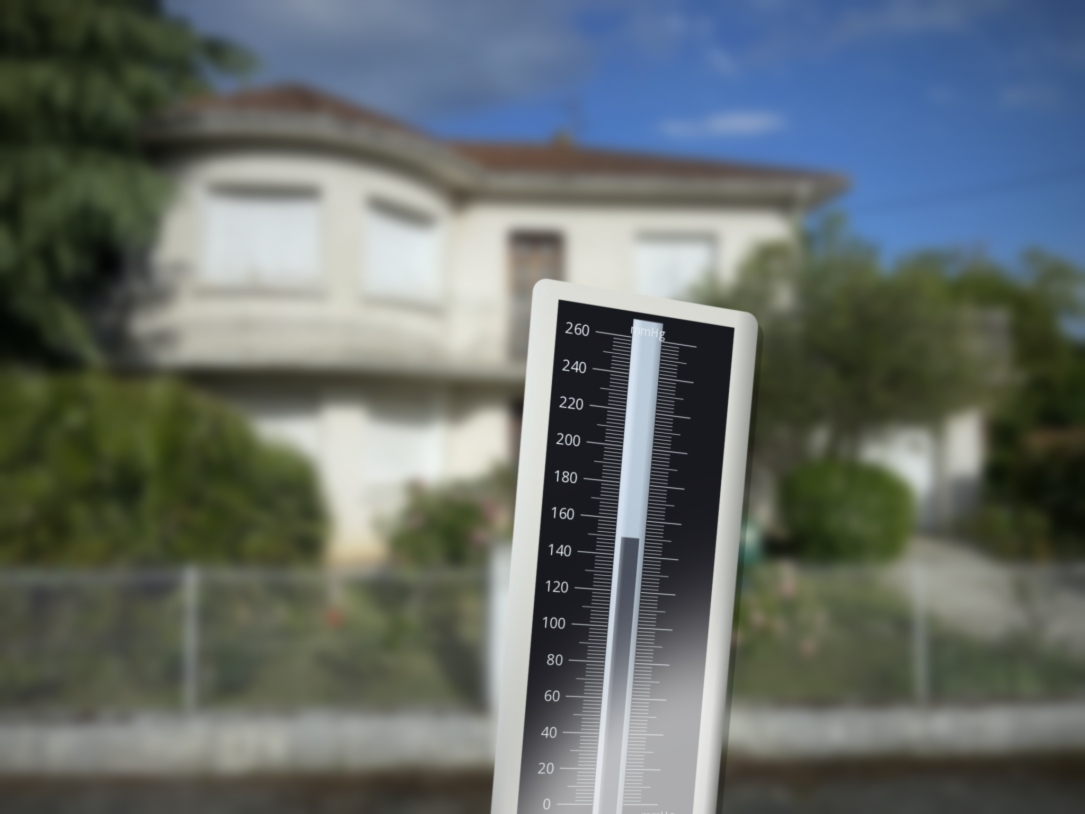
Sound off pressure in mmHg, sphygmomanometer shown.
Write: 150 mmHg
